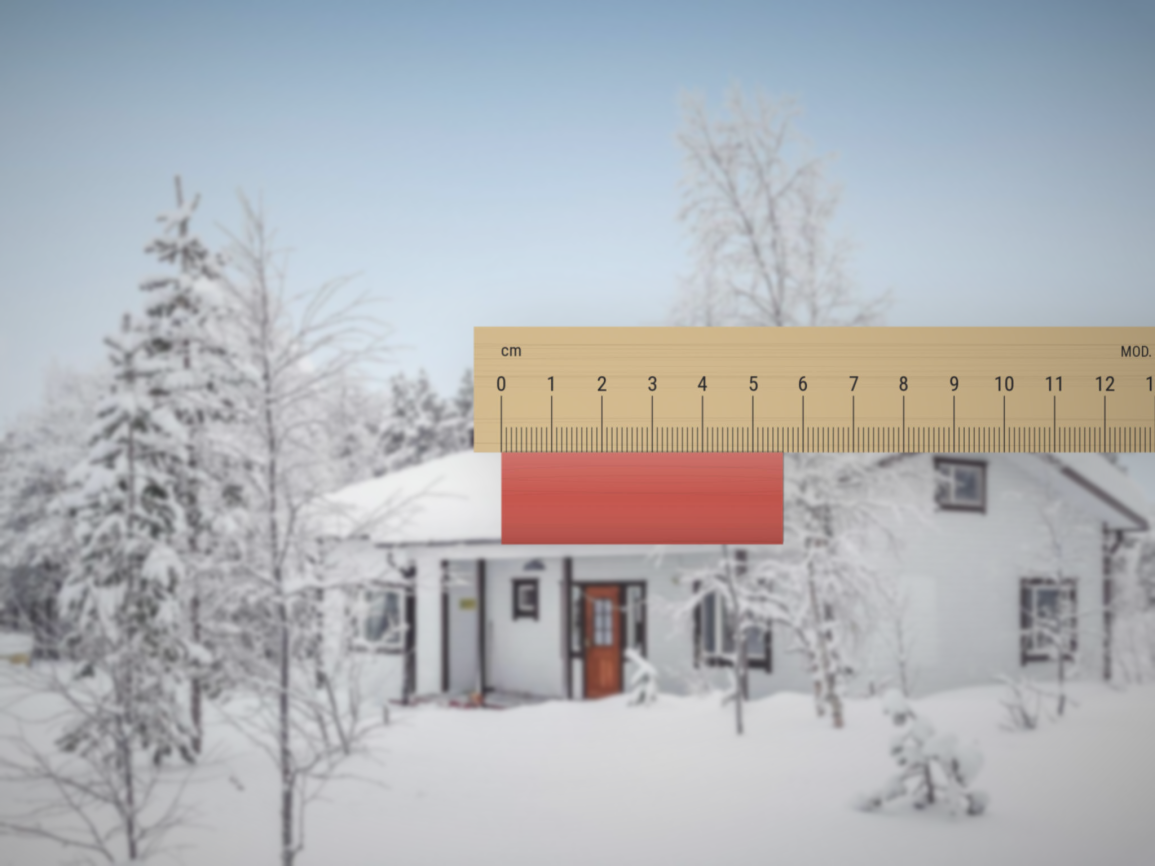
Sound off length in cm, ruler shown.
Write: 5.6 cm
